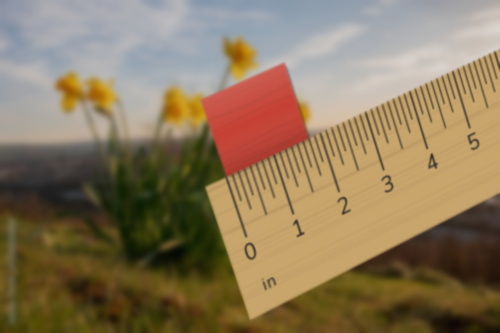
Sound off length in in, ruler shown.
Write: 1.75 in
